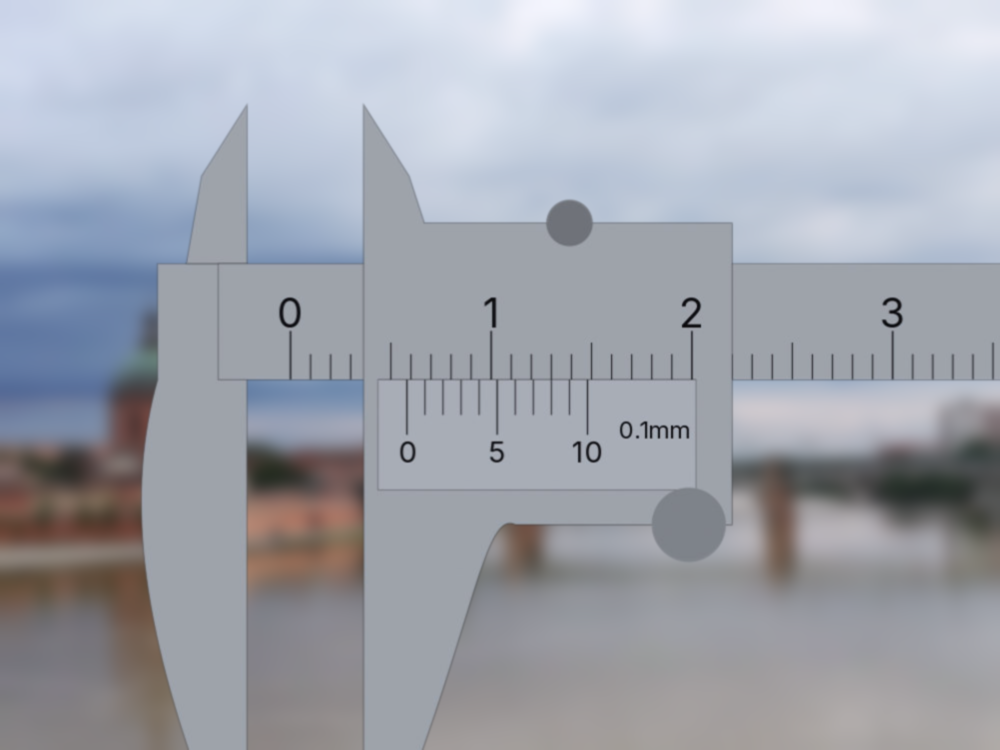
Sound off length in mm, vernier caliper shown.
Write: 5.8 mm
